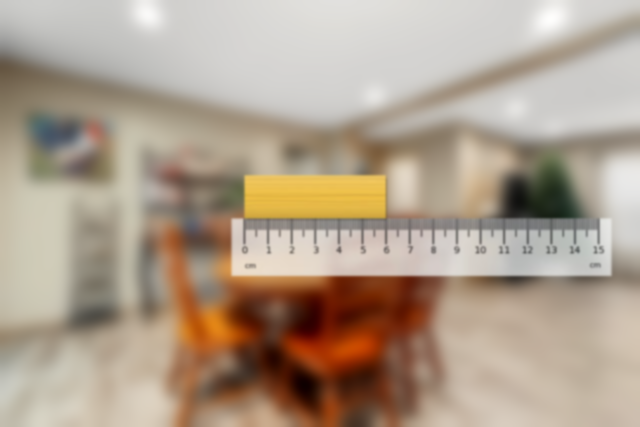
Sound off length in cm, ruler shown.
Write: 6 cm
